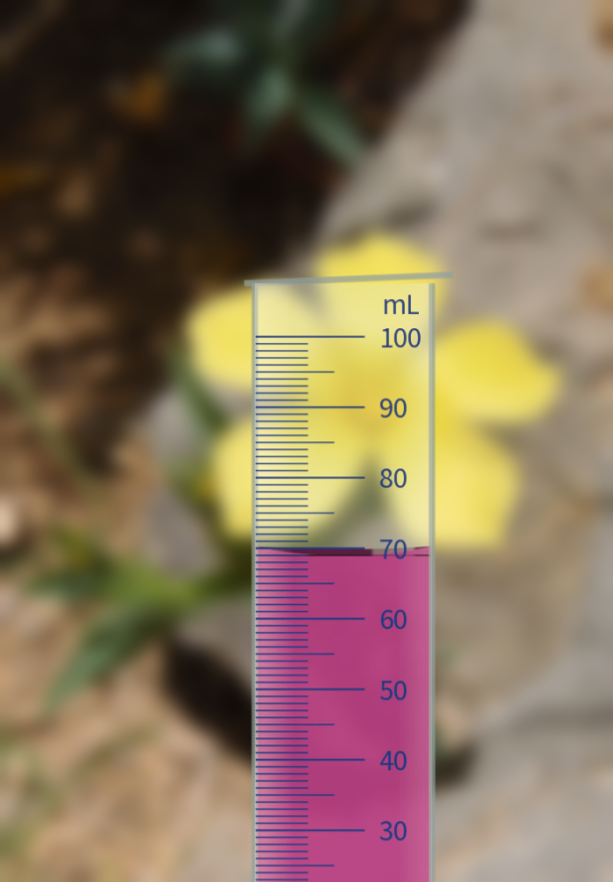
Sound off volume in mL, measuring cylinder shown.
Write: 69 mL
